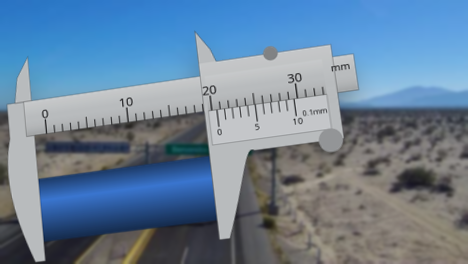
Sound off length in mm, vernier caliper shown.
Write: 20.6 mm
